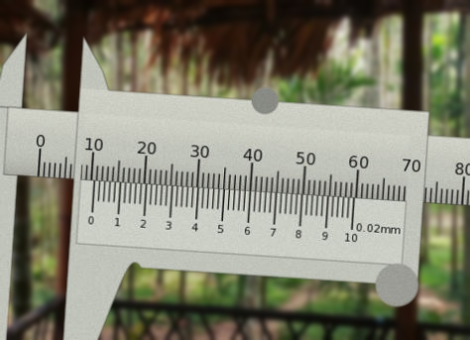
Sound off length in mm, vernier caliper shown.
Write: 10.6 mm
